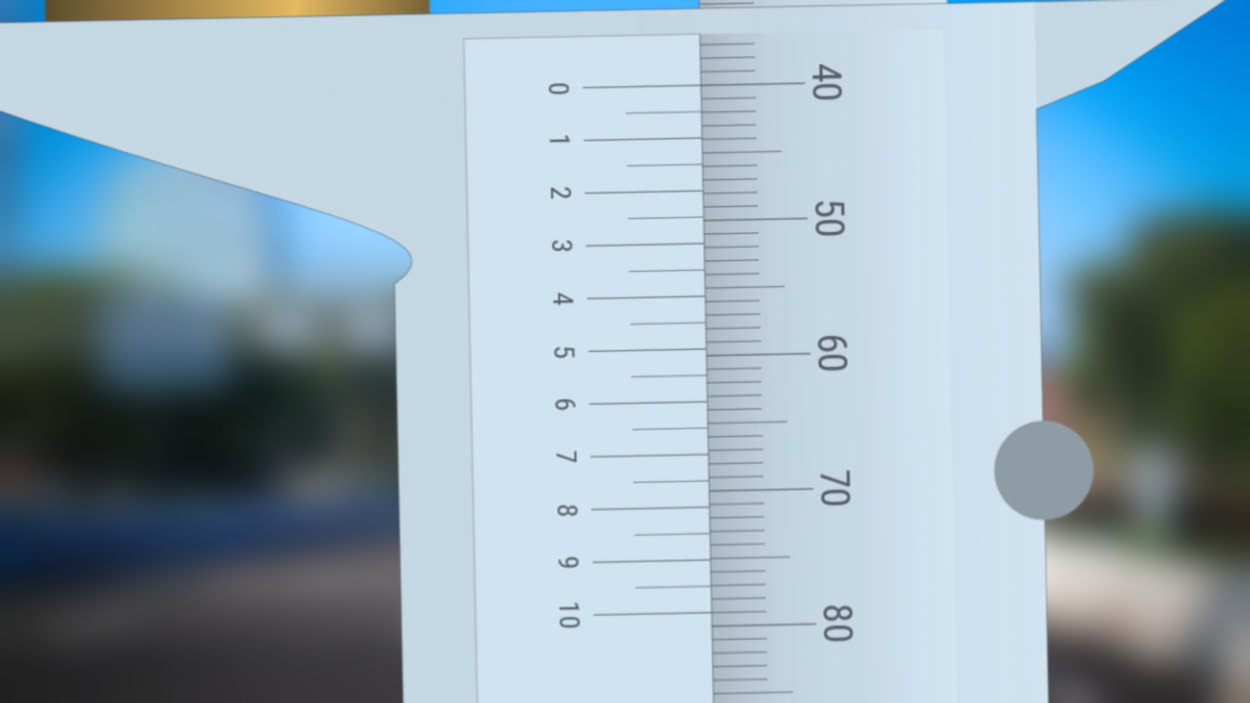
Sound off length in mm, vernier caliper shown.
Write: 40.0 mm
